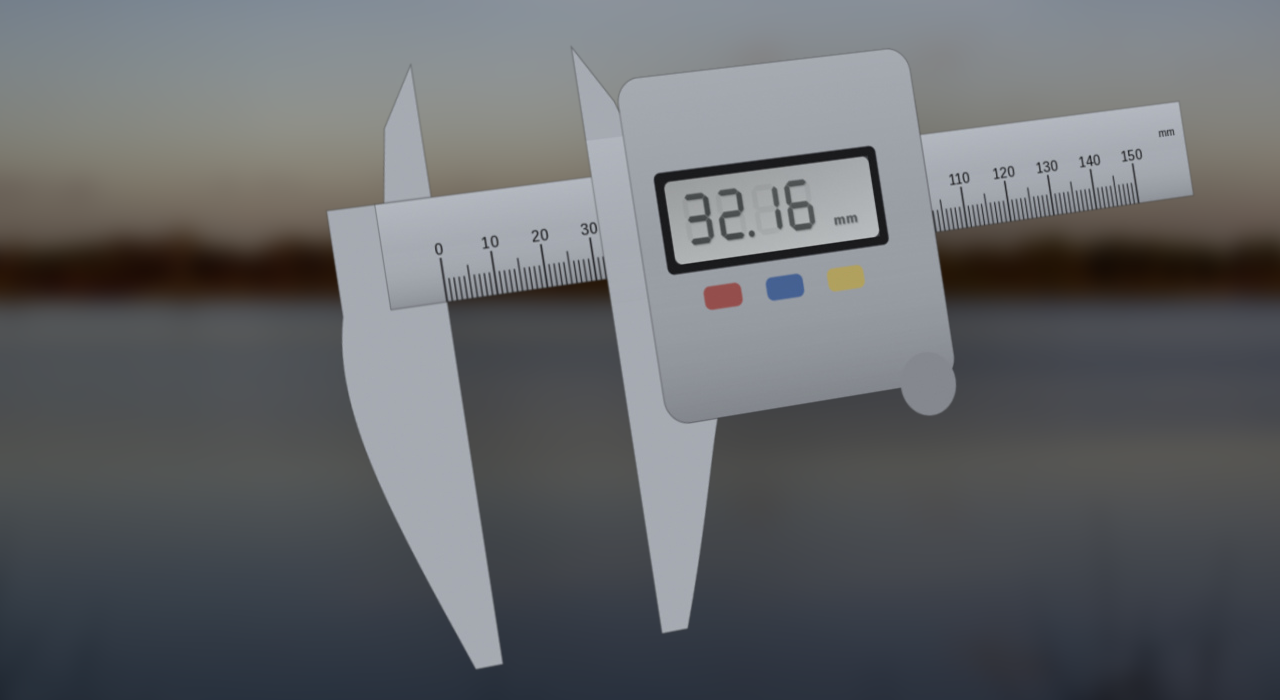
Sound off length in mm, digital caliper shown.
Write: 32.16 mm
